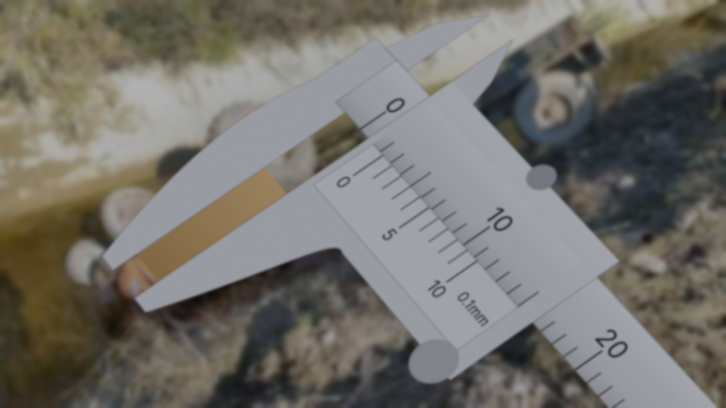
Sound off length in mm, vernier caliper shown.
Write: 2.3 mm
